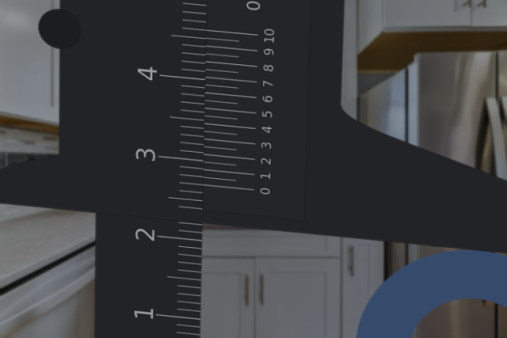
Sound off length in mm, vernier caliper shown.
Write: 27.0 mm
